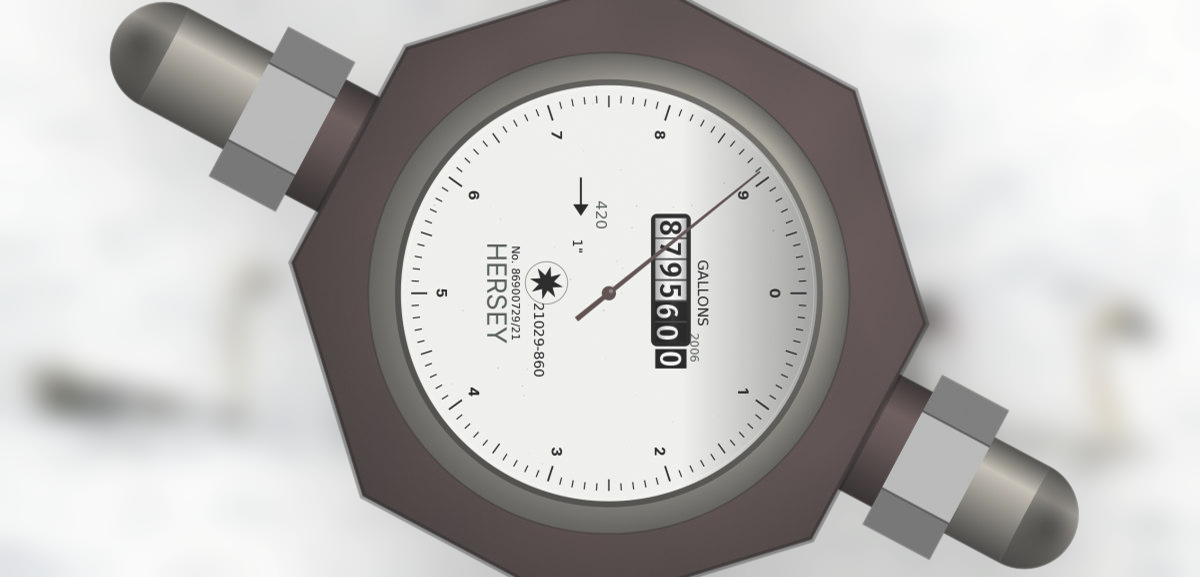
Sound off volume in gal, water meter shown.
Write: 8795598.9 gal
